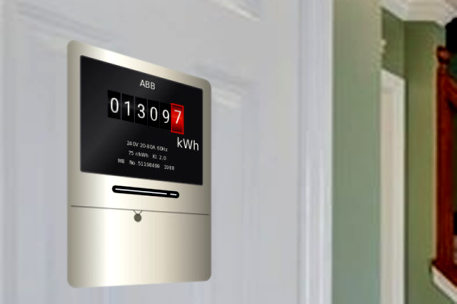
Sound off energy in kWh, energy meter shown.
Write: 1309.7 kWh
